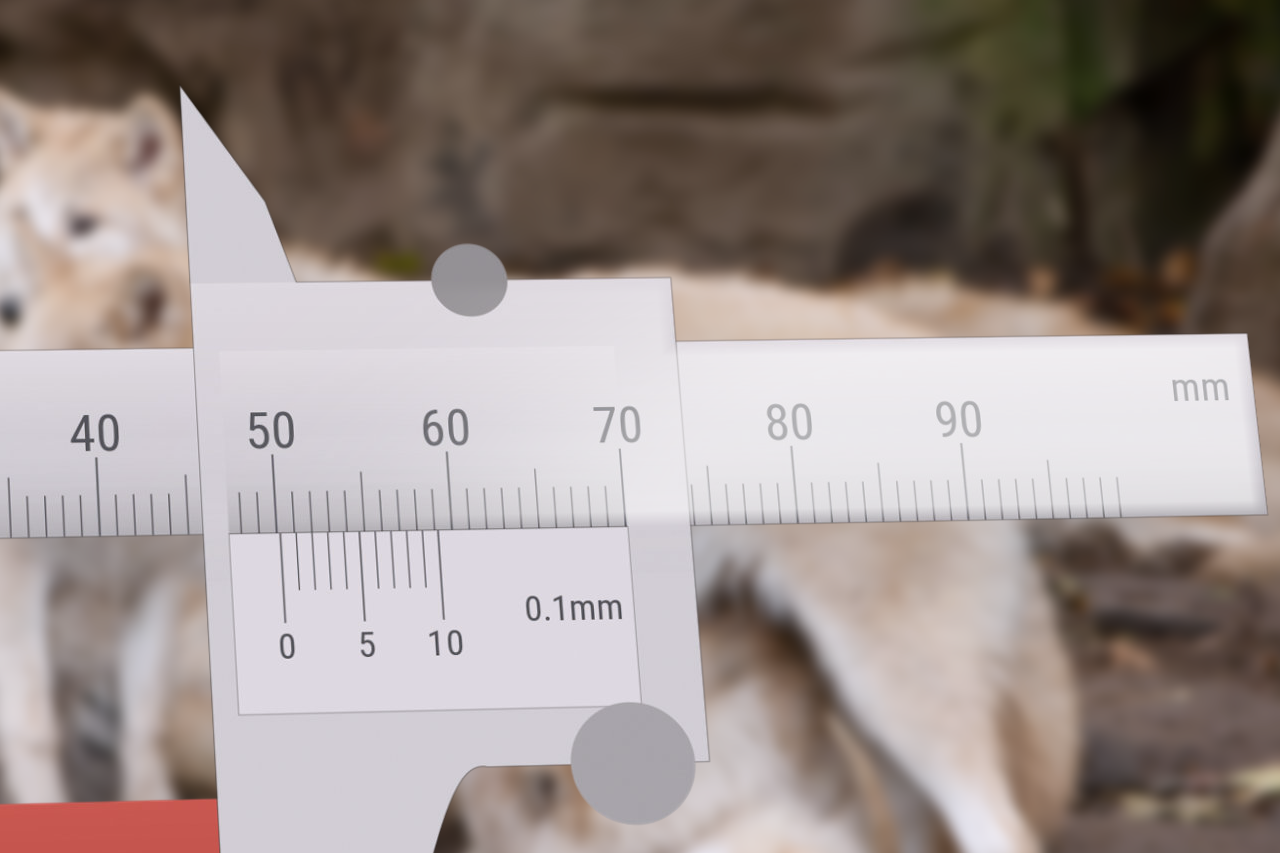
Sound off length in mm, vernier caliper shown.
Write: 50.2 mm
